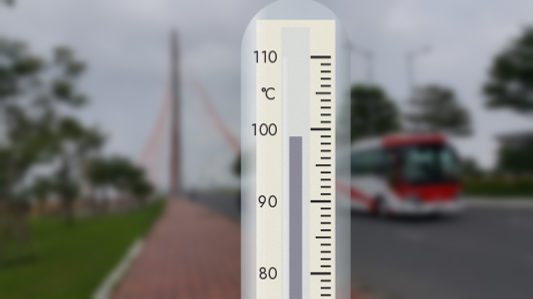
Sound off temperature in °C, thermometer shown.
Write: 99 °C
